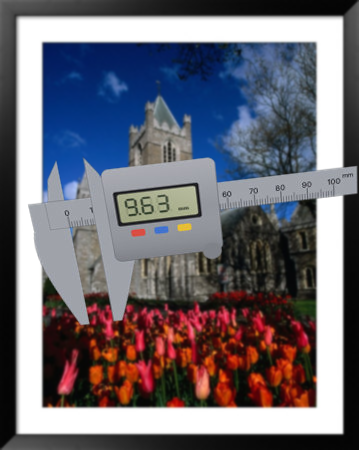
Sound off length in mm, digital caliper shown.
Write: 9.63 mm
